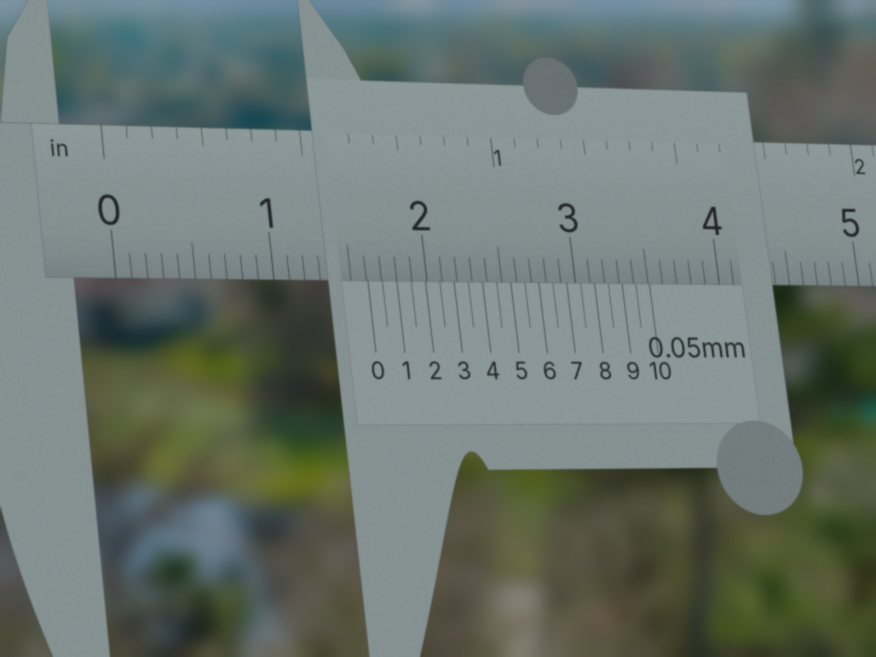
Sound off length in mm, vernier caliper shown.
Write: 16.1 mm
